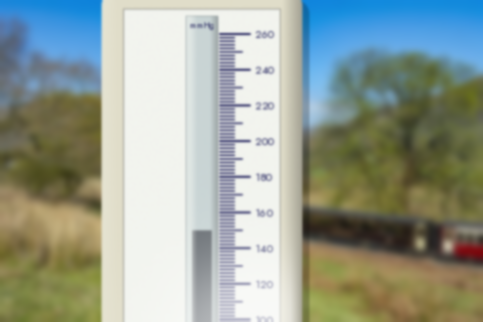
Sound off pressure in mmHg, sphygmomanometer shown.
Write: 150 mmHg
